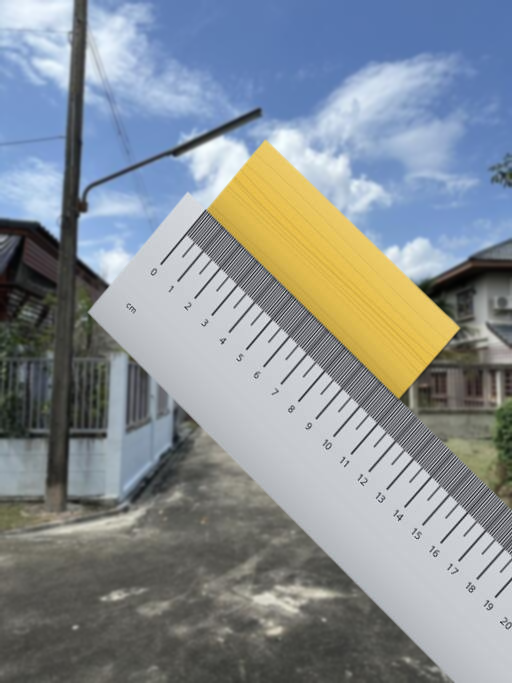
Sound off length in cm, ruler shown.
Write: 11 cm
